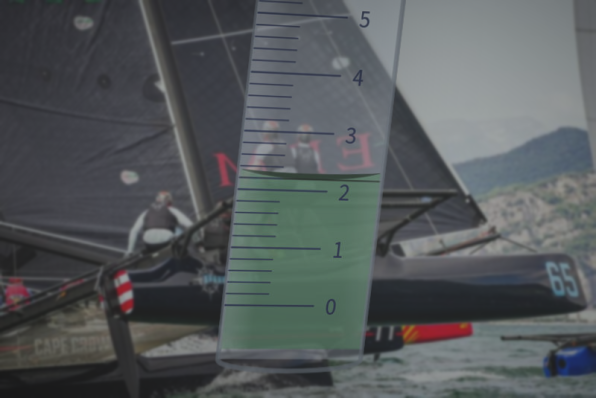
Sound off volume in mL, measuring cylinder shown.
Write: 2.2 mL
